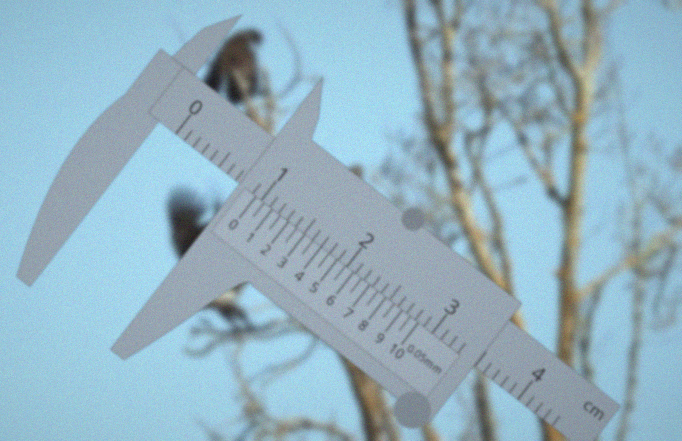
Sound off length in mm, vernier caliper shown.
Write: 9.4 mm
